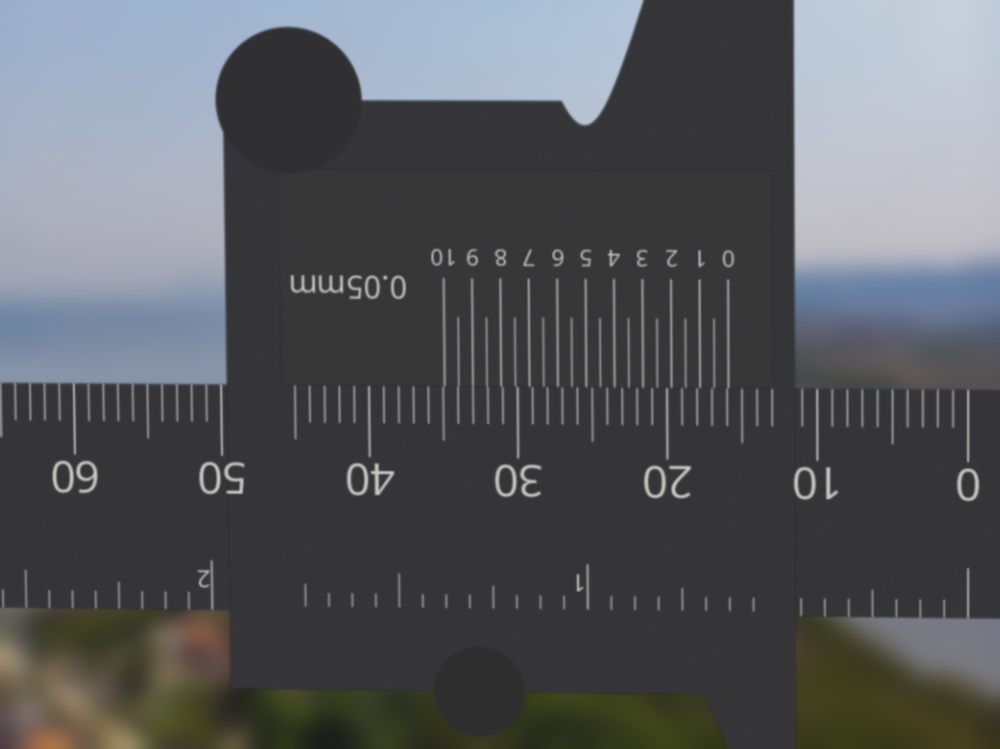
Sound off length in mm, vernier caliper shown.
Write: 15.9 mm
